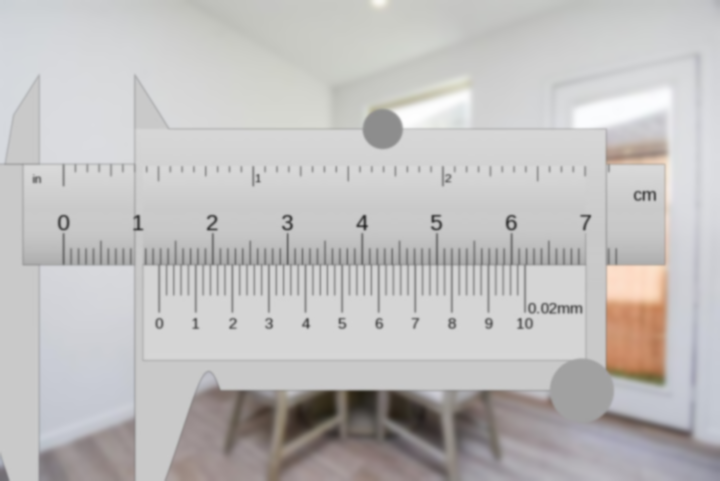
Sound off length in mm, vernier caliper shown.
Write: 12.8 mm
